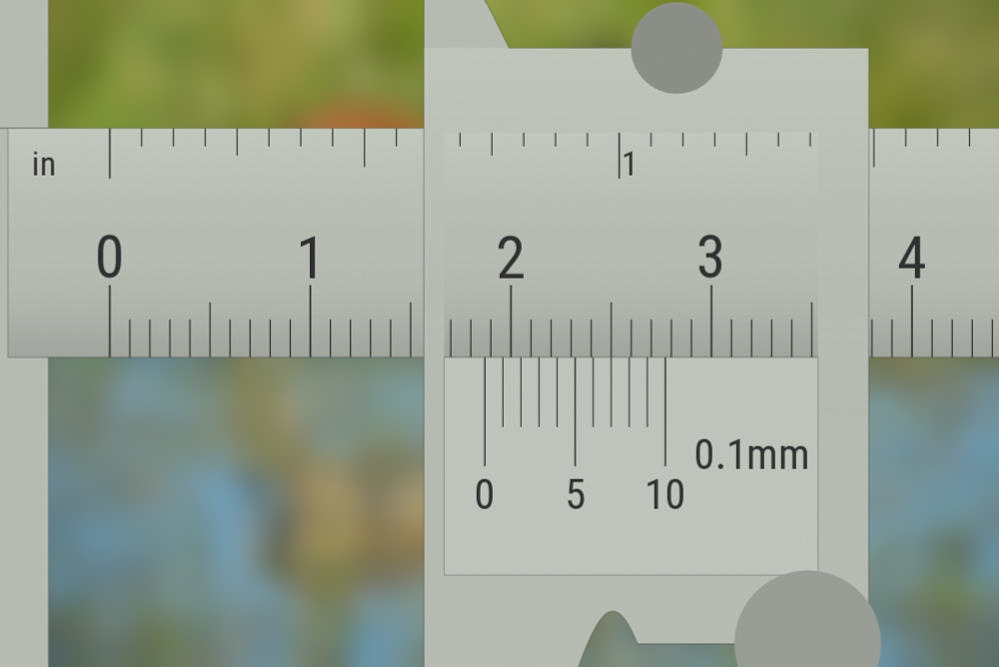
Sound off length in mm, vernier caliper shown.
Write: 18.7 mm
